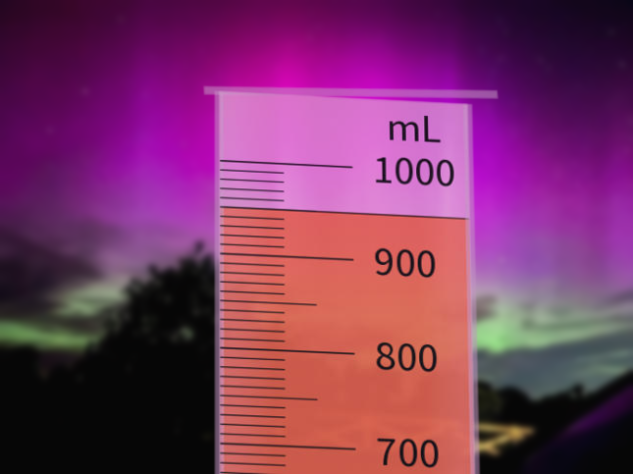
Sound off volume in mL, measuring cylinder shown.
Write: 950 mL
